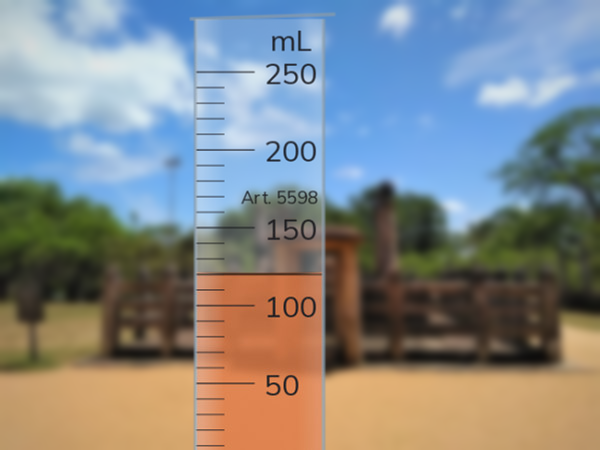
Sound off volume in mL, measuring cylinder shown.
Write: 120 mL
